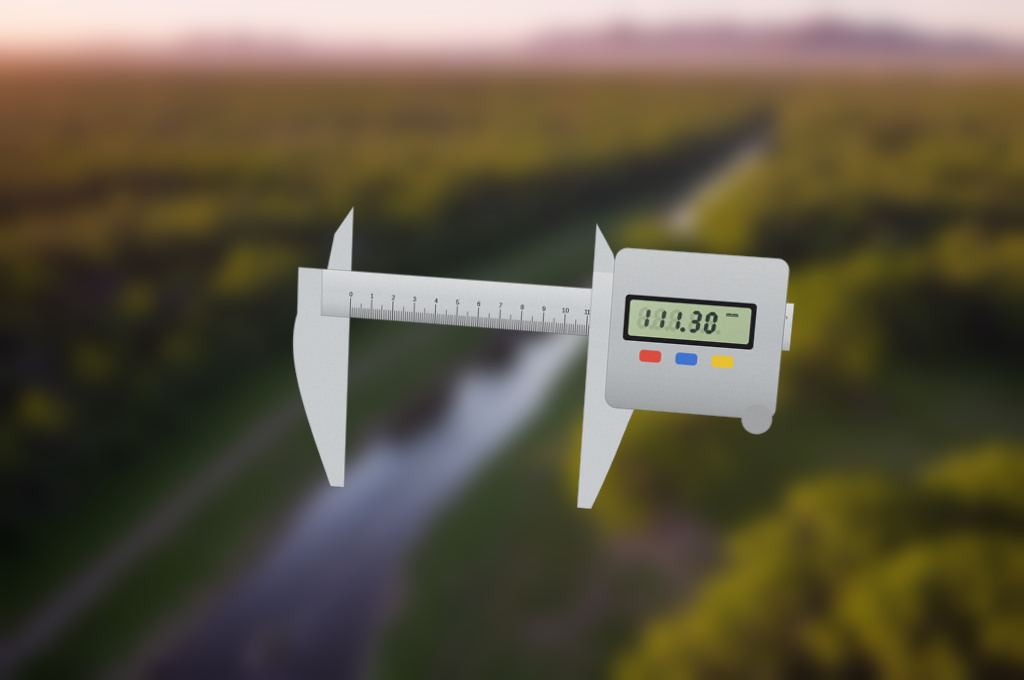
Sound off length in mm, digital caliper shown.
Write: 111.30 mm
